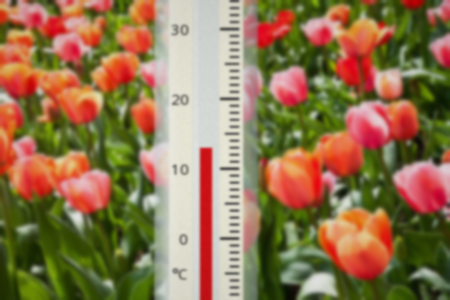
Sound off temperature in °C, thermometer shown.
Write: 13 °C
